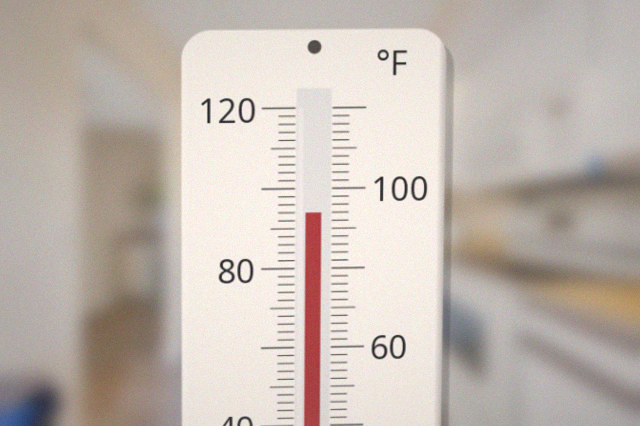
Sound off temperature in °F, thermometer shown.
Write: 94 °F
